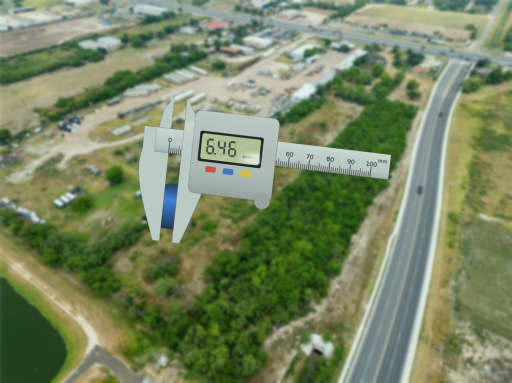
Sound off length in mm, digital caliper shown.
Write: 6.46 mm
